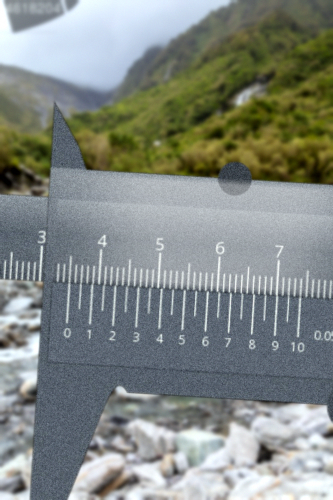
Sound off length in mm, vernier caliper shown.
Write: 35.0 mm
